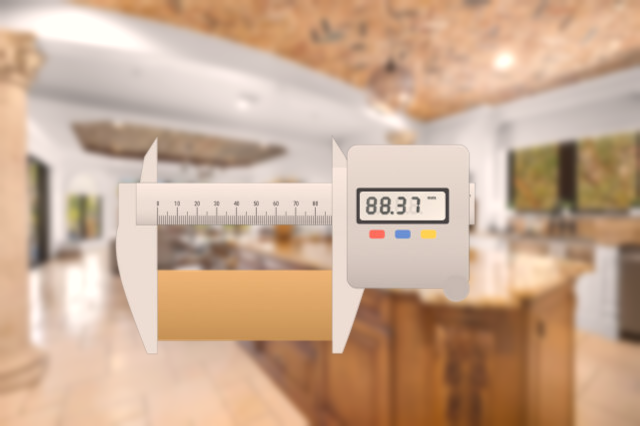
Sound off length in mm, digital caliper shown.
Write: 88.37 mm
